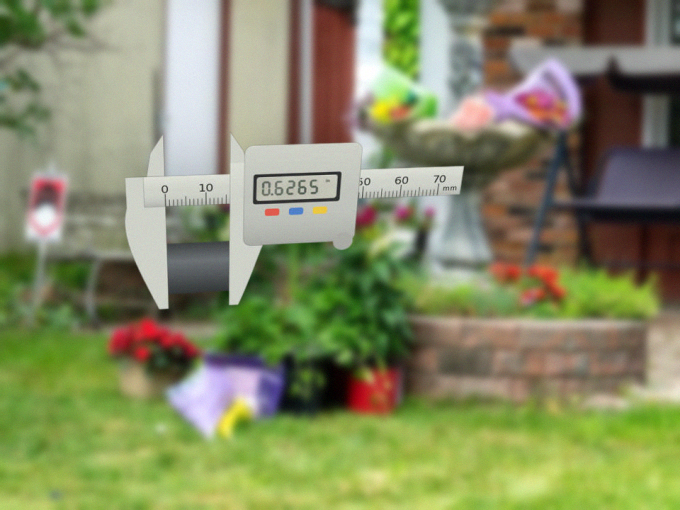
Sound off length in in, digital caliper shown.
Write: 0.6265 in
